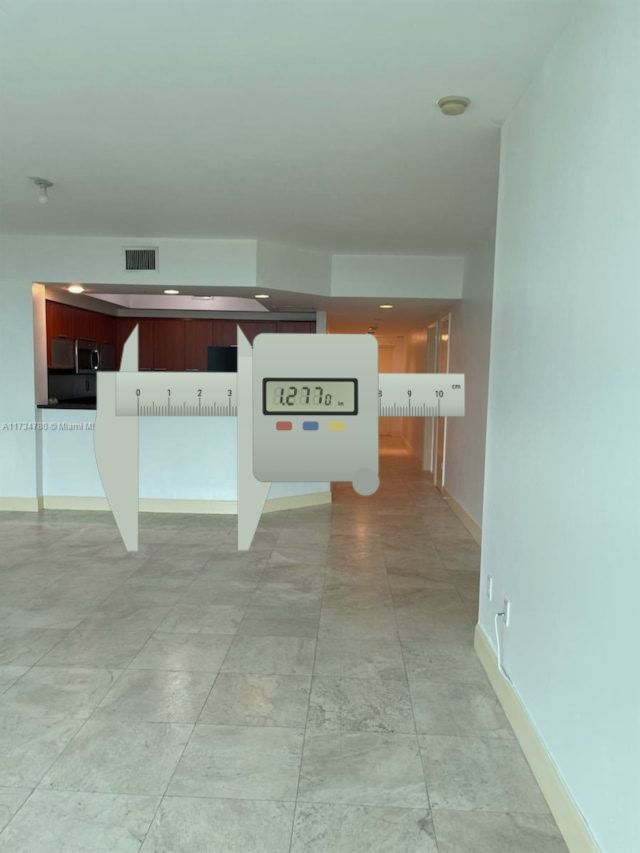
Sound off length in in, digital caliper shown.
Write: 1.2770 in
